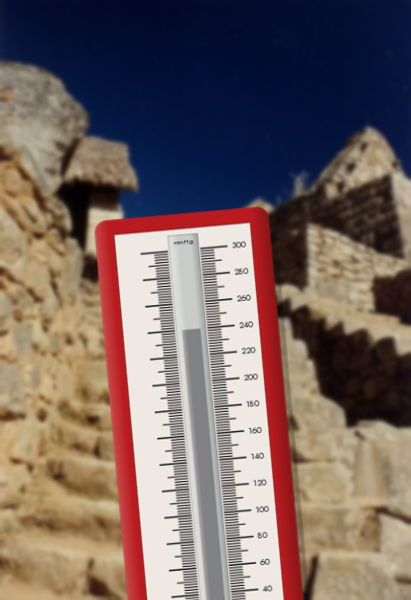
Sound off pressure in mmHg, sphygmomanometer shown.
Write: 240 mmHg
